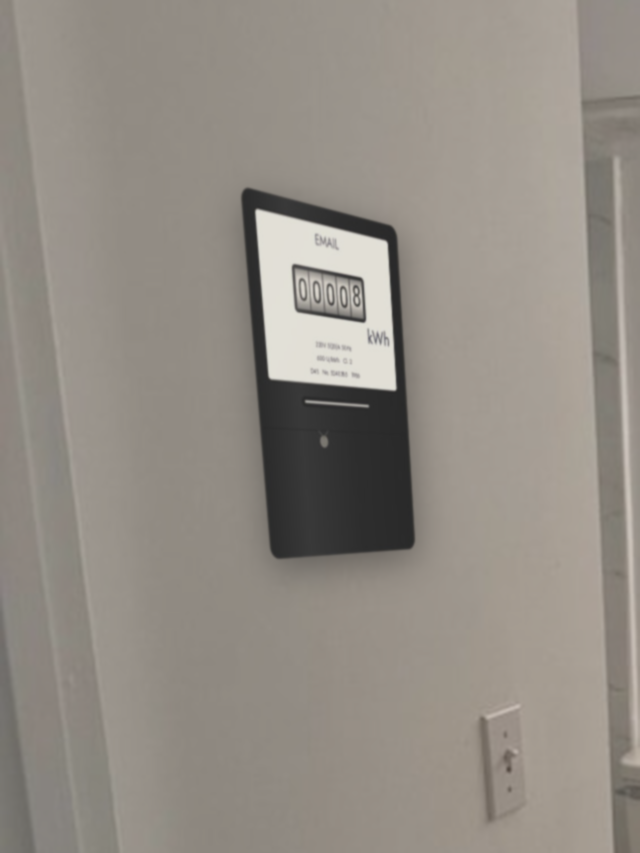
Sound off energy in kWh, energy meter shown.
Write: 8 kWh
